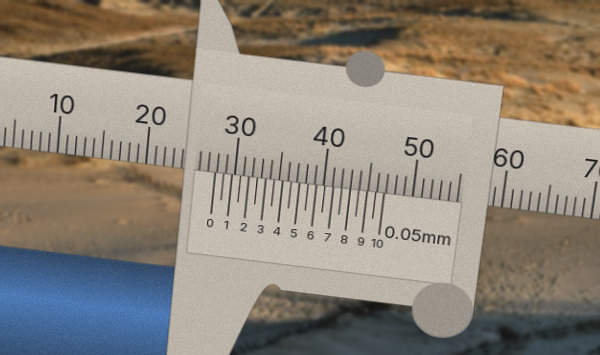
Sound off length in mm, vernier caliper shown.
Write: 27.8 mm
